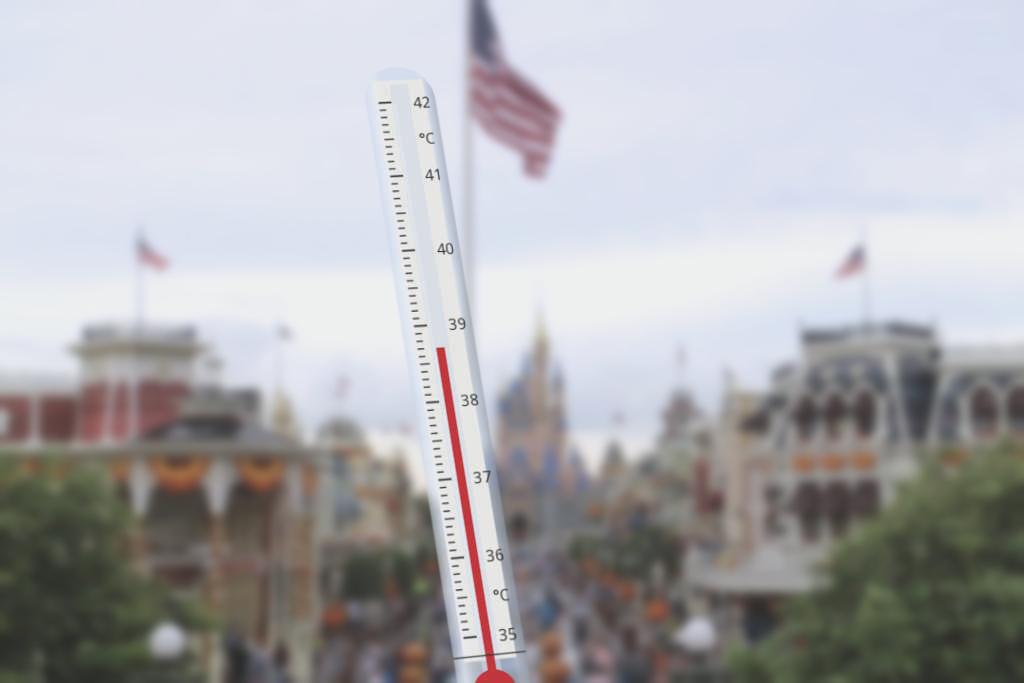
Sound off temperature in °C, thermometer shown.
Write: 38.7 °C
